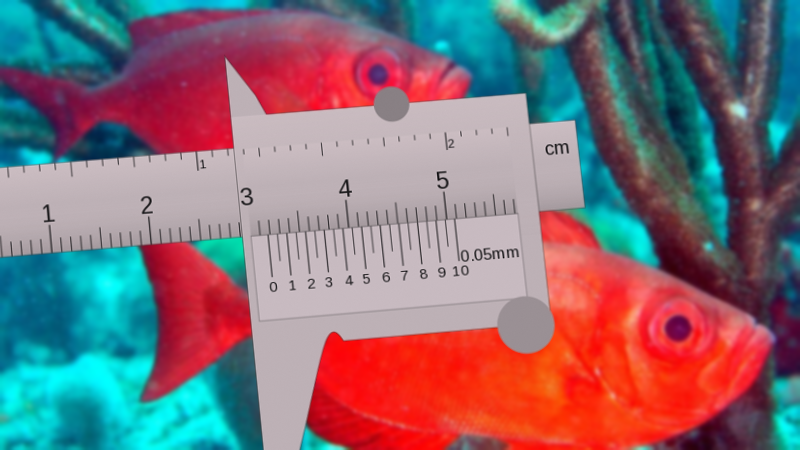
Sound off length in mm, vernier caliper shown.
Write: 31.8 mm
